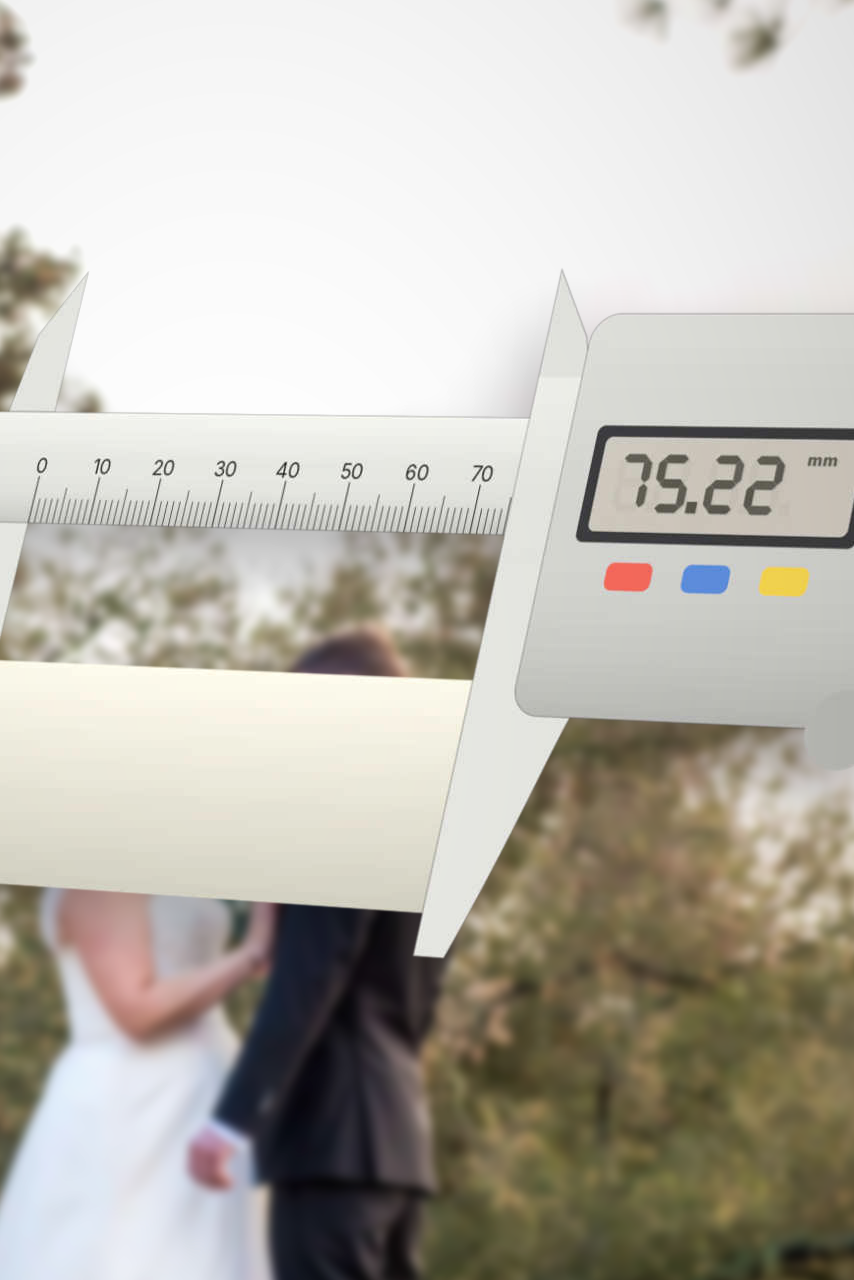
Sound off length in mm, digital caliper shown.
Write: 75.22 mm
